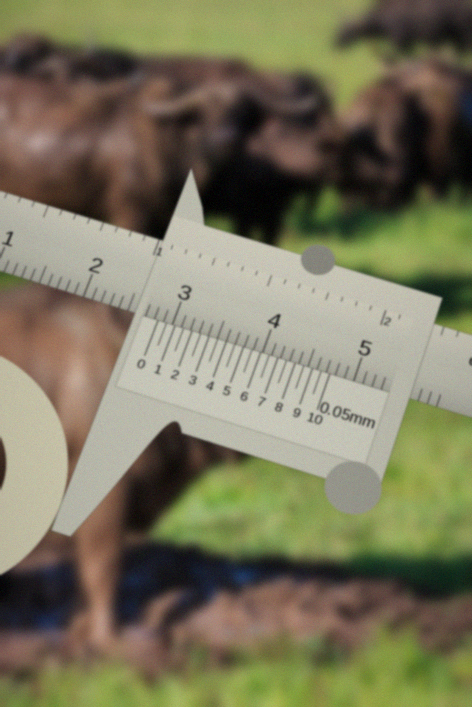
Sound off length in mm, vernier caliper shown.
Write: 28.4 mm
